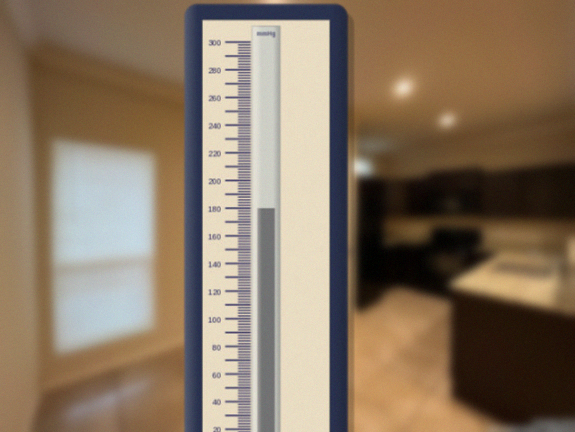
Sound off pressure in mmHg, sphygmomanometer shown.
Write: 180 mmHg
